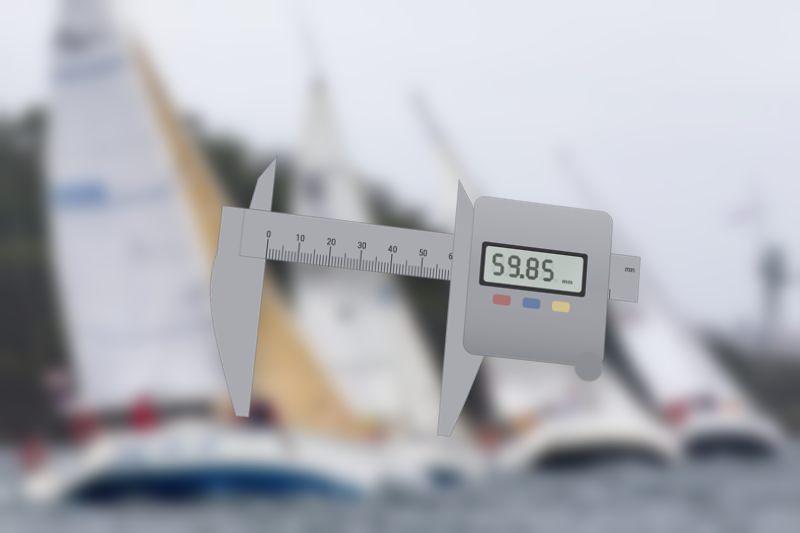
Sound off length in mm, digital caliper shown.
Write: 59.85 mm
